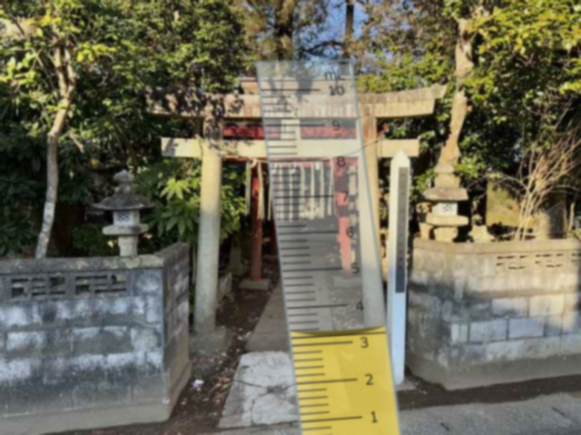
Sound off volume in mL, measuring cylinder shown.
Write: 3.2 mL
